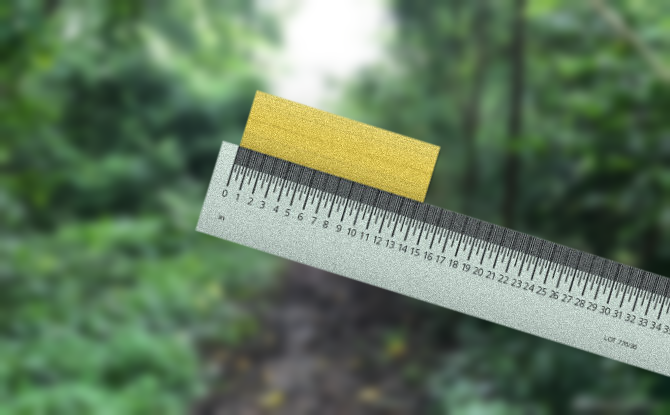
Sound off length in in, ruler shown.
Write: 14.5 in
